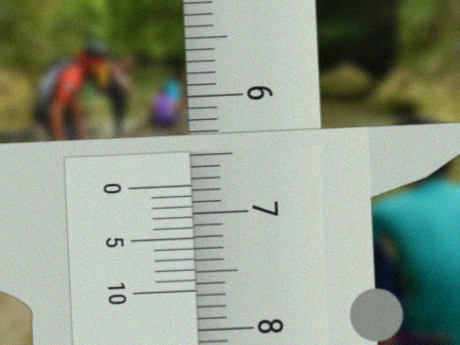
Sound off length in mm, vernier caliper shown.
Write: 67.6 mm
